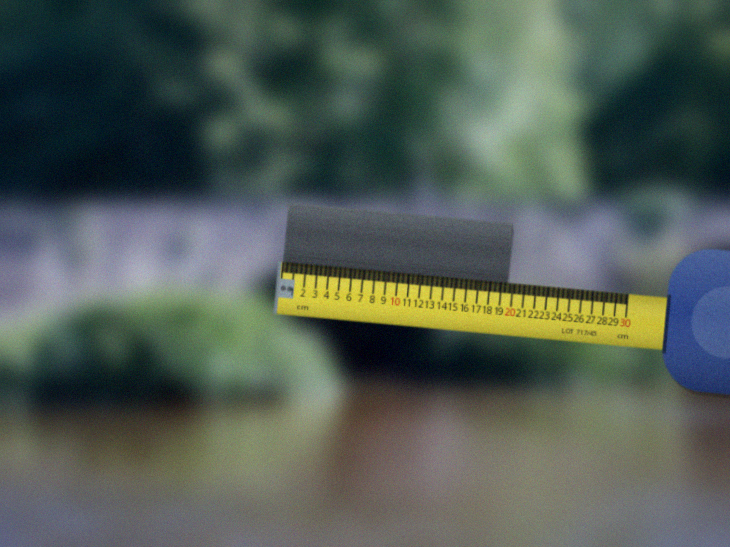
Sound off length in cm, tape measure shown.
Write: 19.5 cm
